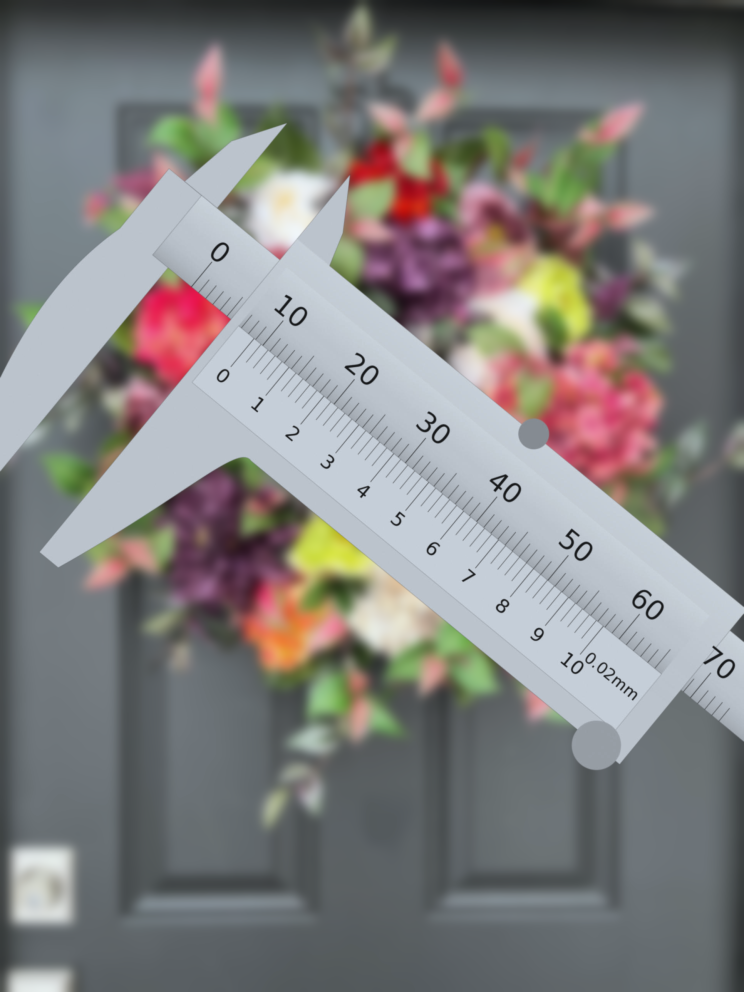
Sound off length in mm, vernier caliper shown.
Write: 8.8 mm
